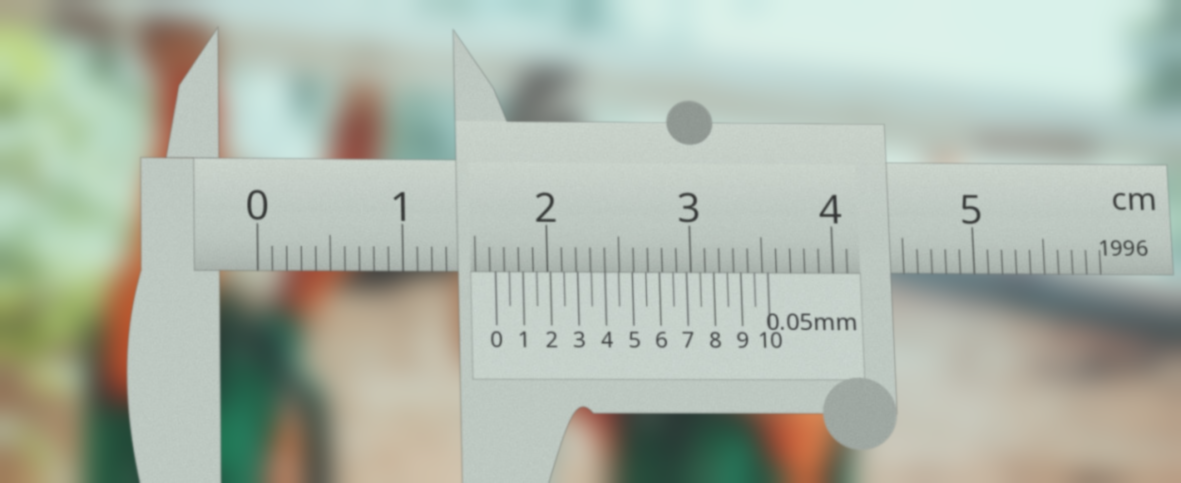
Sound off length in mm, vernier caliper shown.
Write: 16.4 mm
